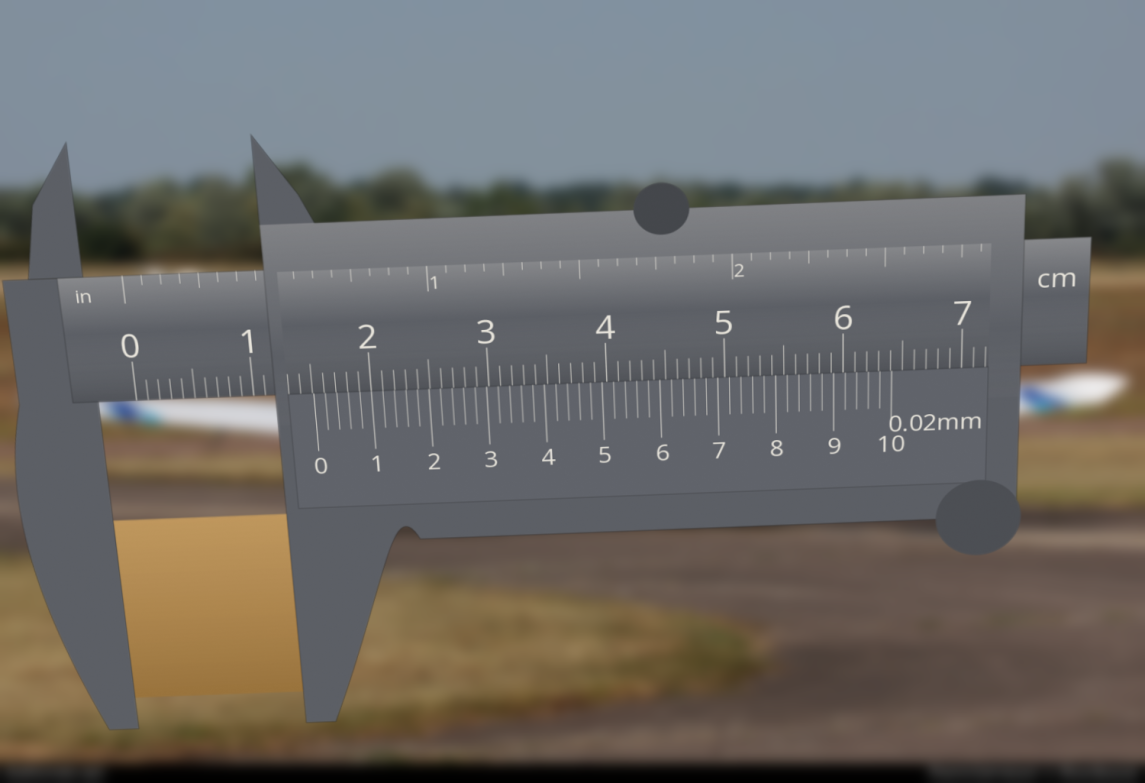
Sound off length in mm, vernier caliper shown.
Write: 15.1 mm
